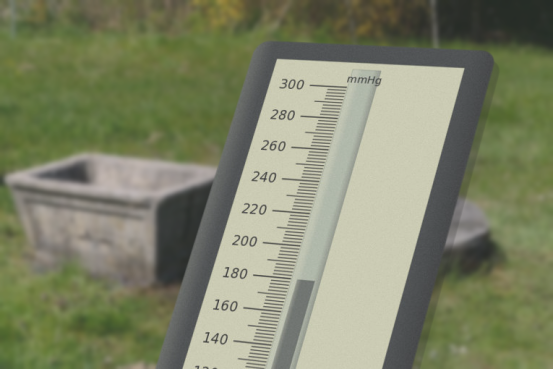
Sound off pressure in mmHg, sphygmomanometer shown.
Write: 180 mmHg
